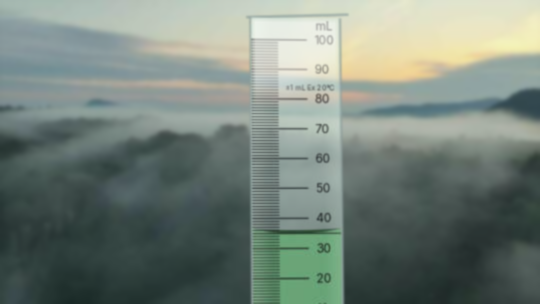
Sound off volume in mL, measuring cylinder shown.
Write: 35 mL
